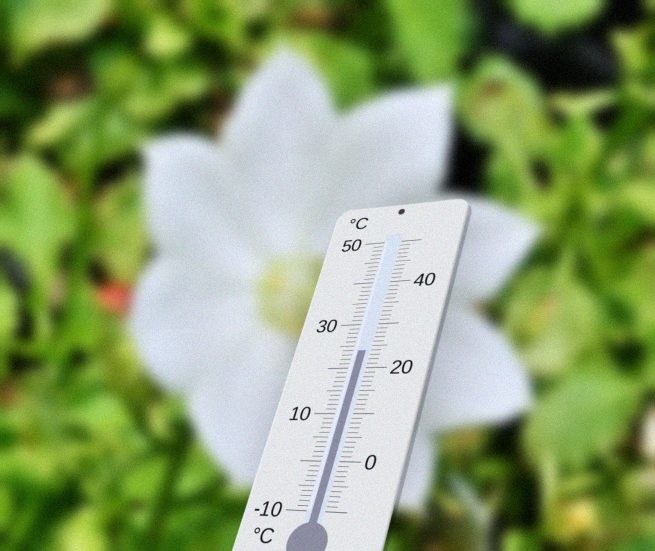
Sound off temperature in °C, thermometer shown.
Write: 24 °C
